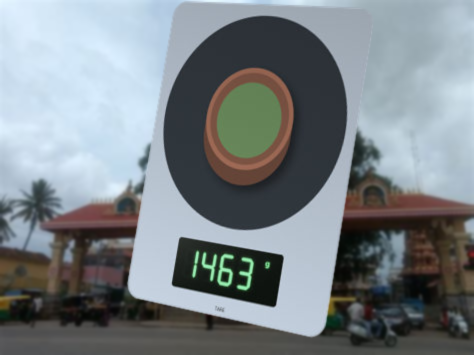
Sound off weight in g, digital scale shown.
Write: 1463 g
